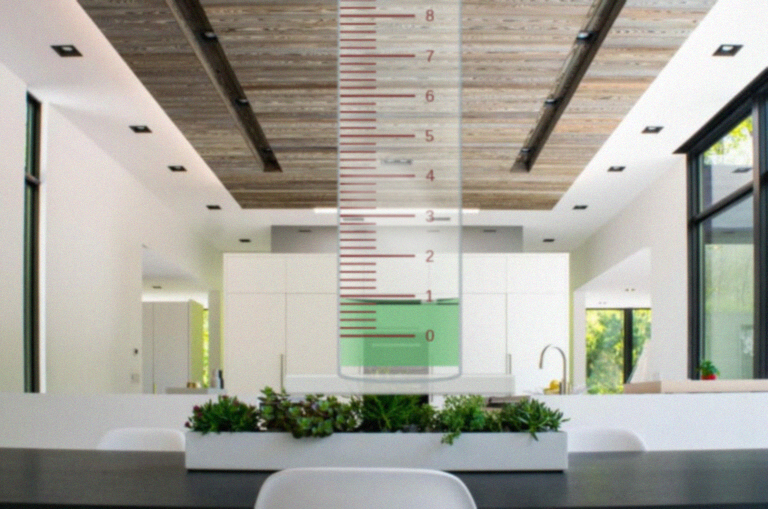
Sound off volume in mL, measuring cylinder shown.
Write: 0.8 mL
